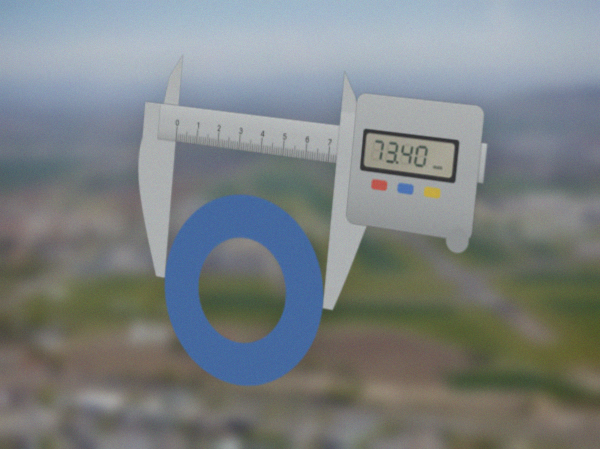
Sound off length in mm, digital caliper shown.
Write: 73.40 mm
